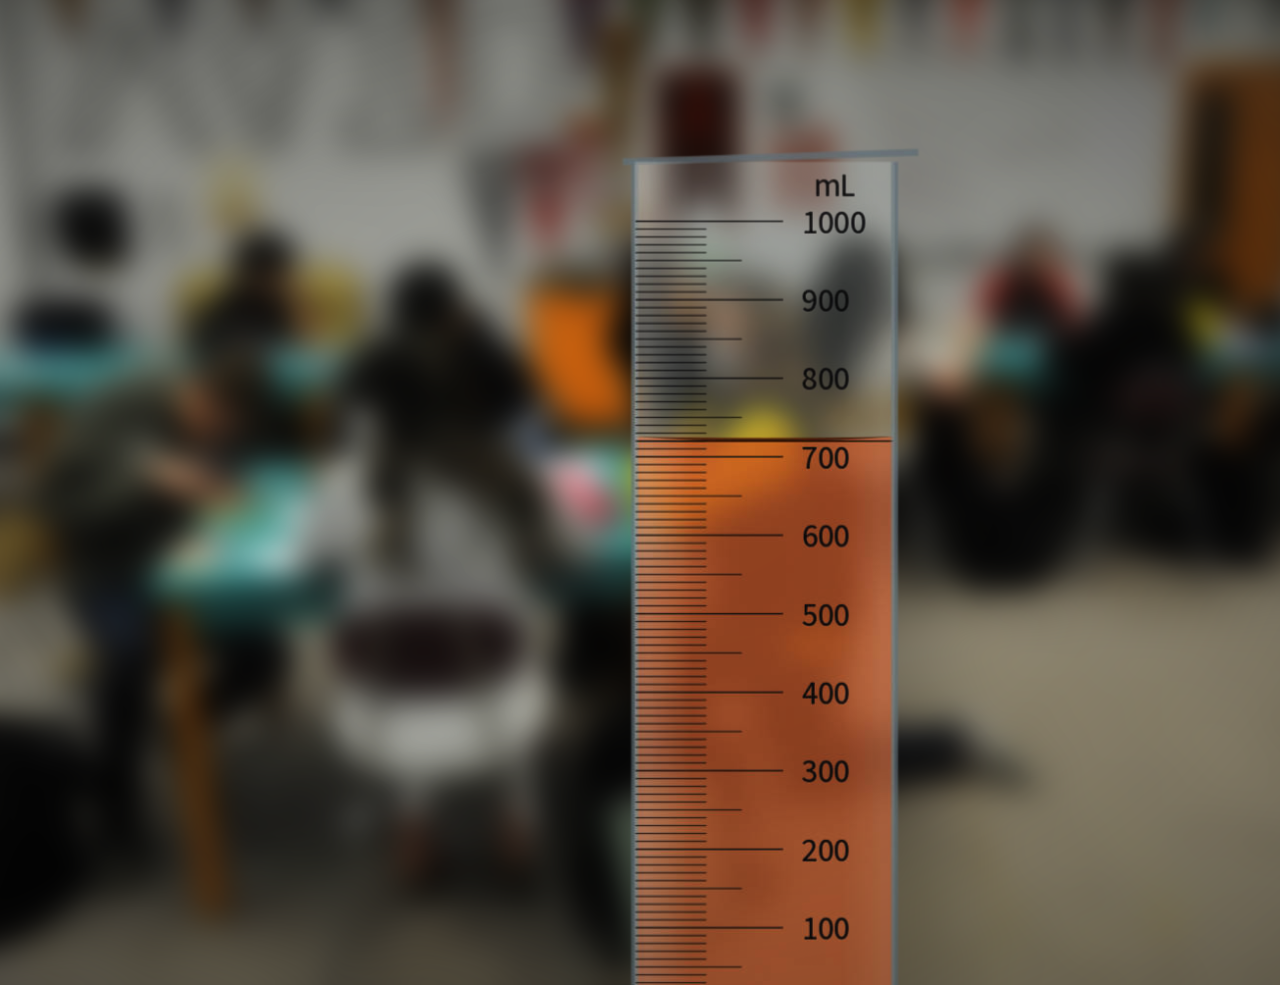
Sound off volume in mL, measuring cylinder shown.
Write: 720 mL
